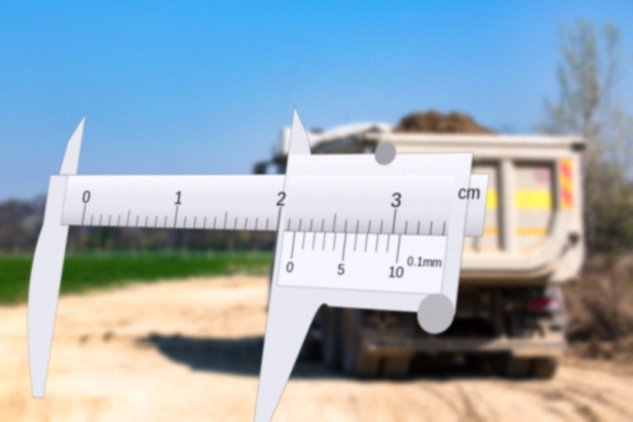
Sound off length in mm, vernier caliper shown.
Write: 21.6 mm
